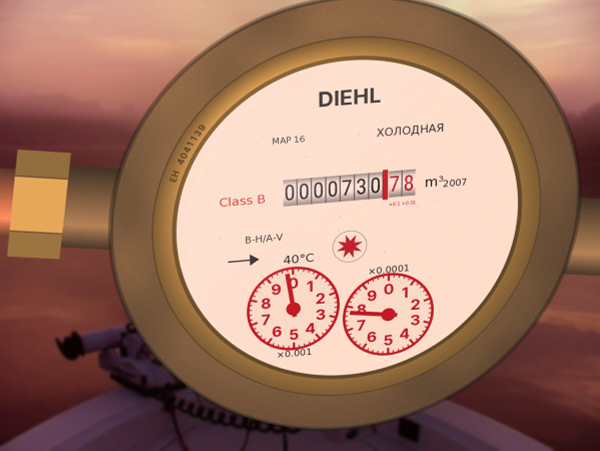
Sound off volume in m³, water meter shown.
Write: 730.7797 m³
